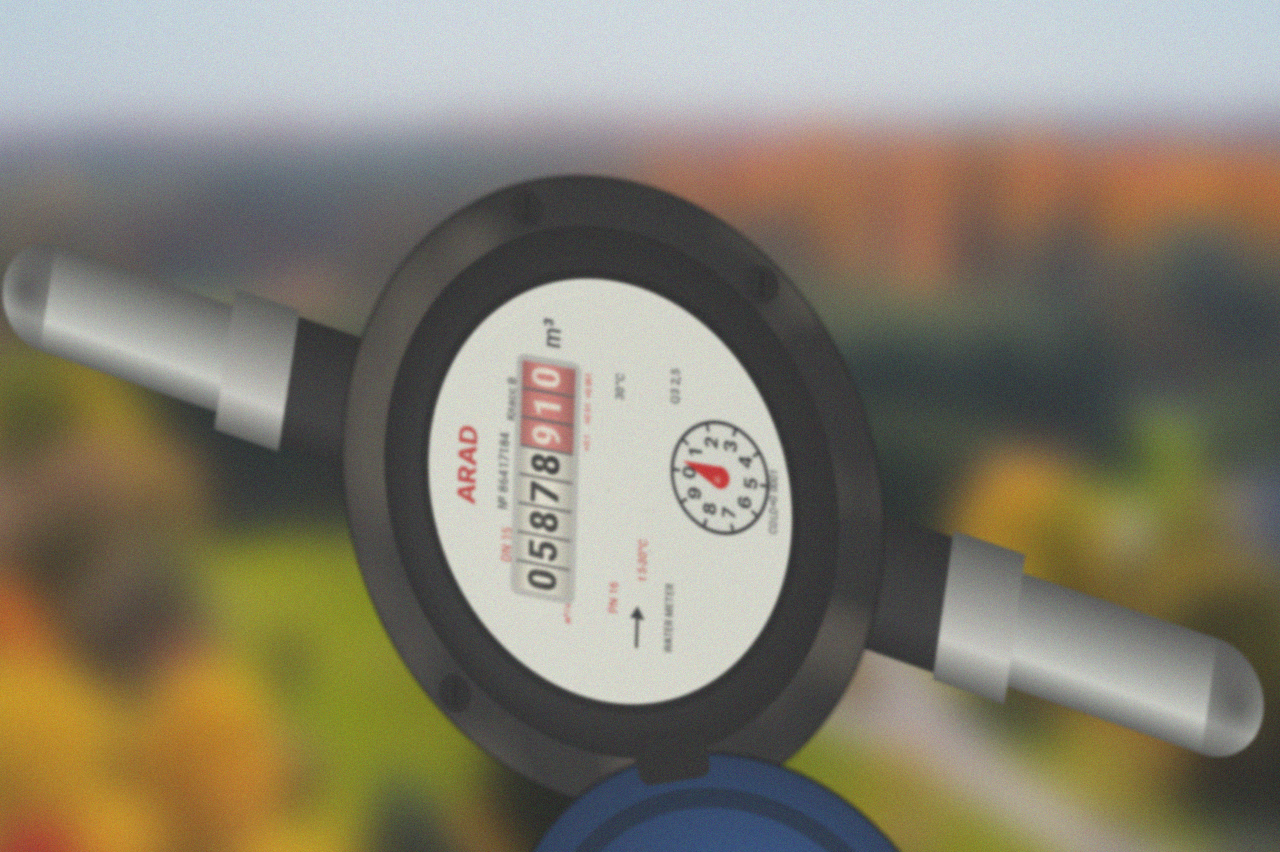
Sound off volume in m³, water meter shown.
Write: 5878.9100 m³
